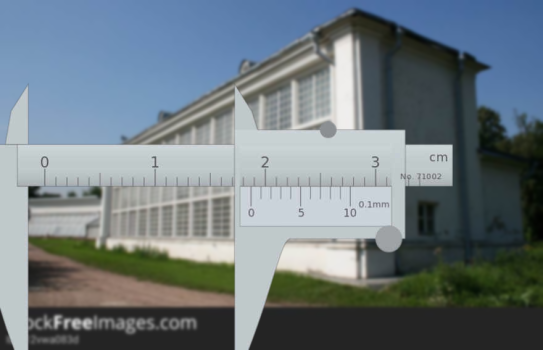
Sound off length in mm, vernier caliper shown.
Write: 18.7 mm
